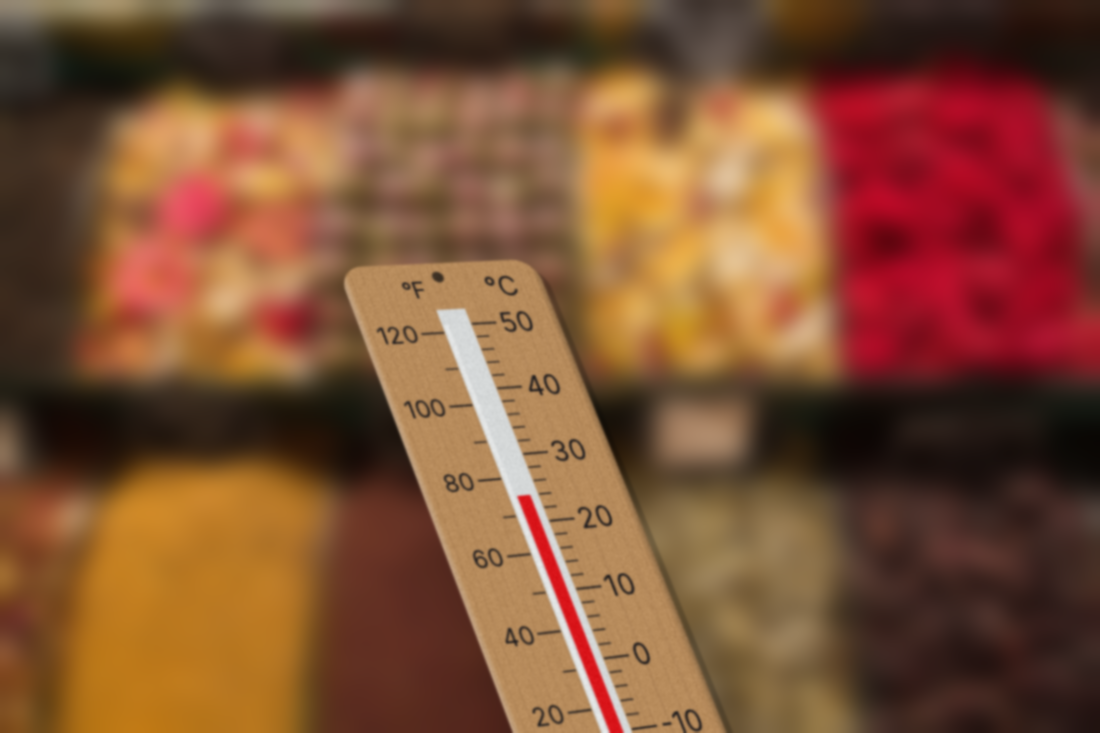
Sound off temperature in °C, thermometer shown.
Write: 24 °C
